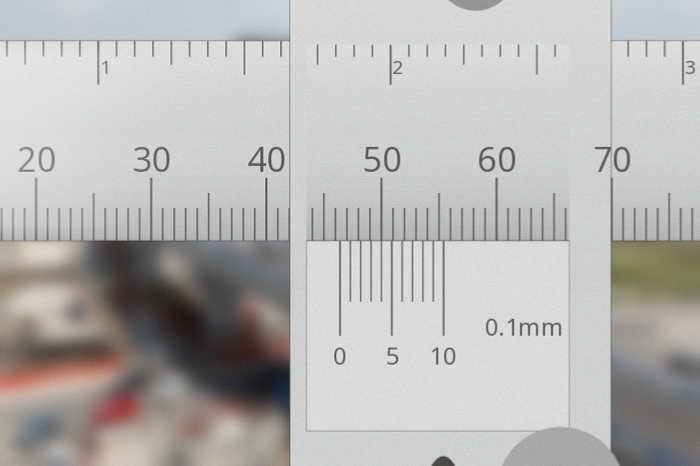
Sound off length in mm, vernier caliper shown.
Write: 46.4 mm
